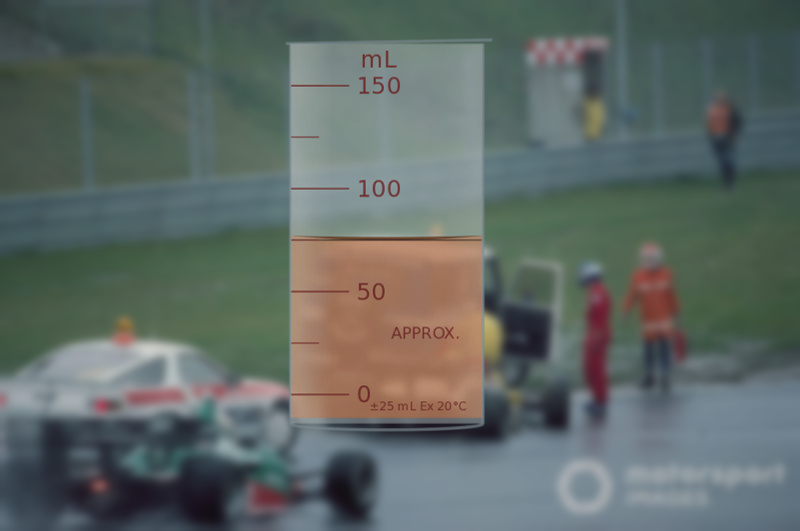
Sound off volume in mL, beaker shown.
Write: 75 mL
